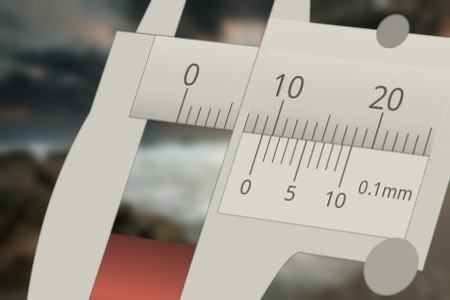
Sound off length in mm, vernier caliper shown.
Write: 9.0 mm
